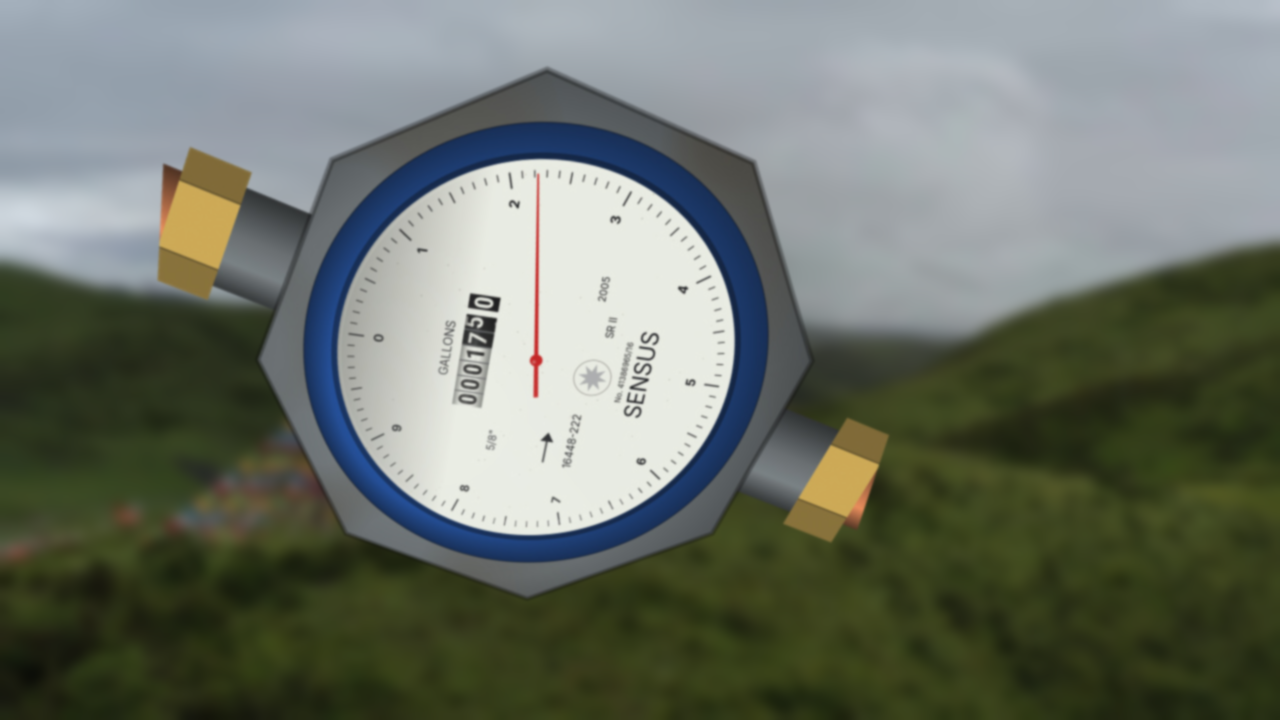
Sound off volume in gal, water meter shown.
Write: 1752.2 gal
